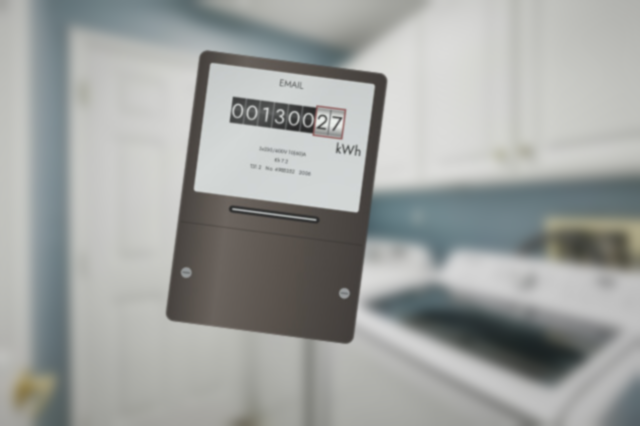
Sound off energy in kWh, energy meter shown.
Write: 1300.27 kWh
